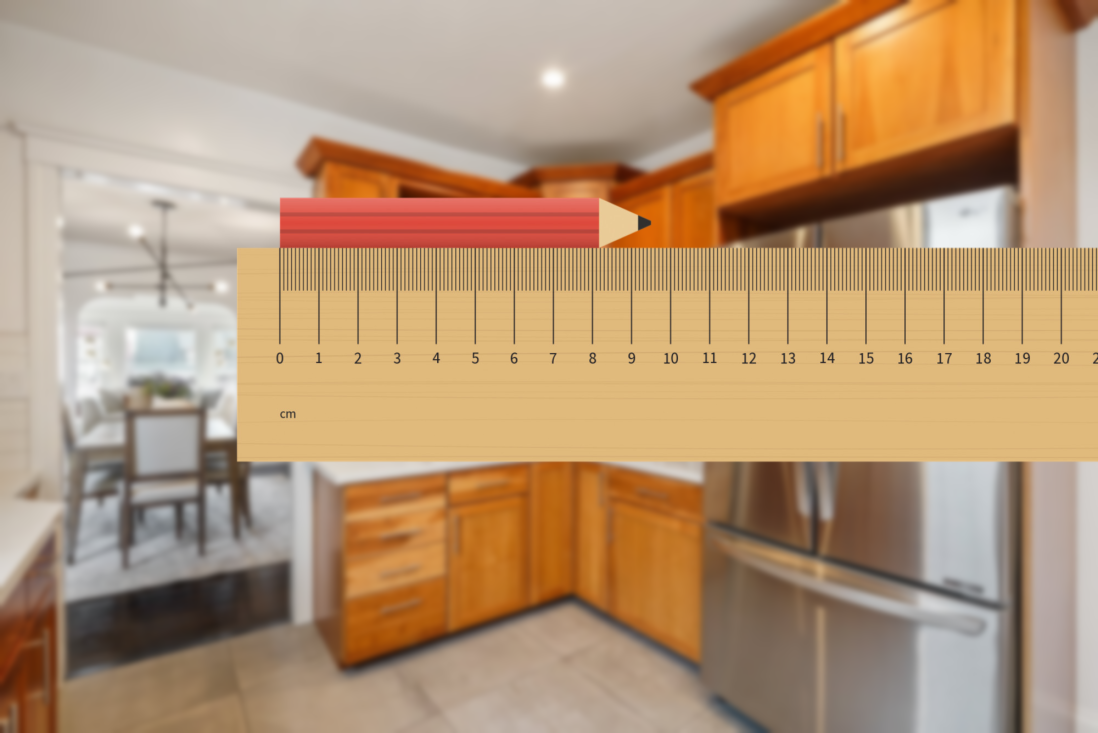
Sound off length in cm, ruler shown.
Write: 9.5 cm
